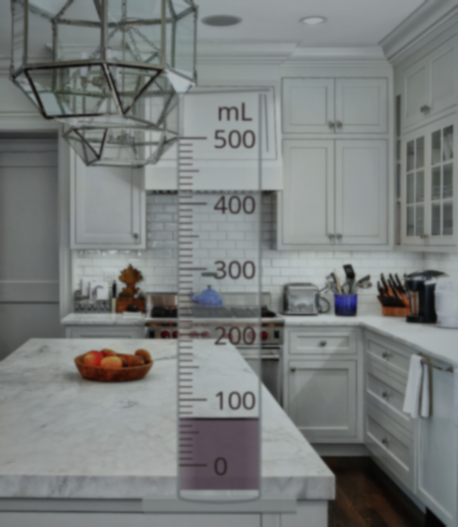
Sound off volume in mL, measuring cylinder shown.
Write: 70 mL
